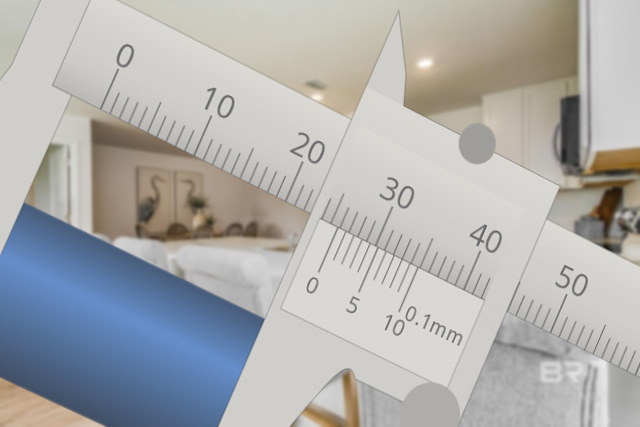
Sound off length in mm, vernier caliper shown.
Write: 25.8 mm
